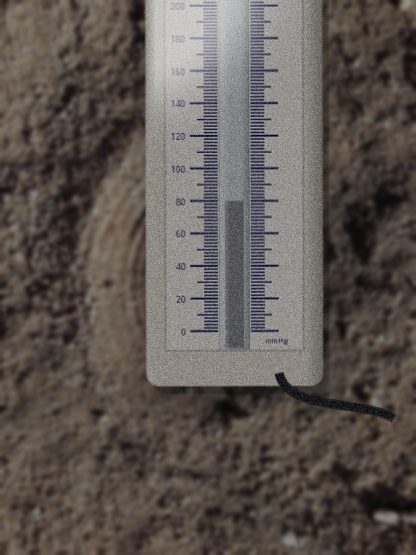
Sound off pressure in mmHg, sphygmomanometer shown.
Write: 80 mmHg
